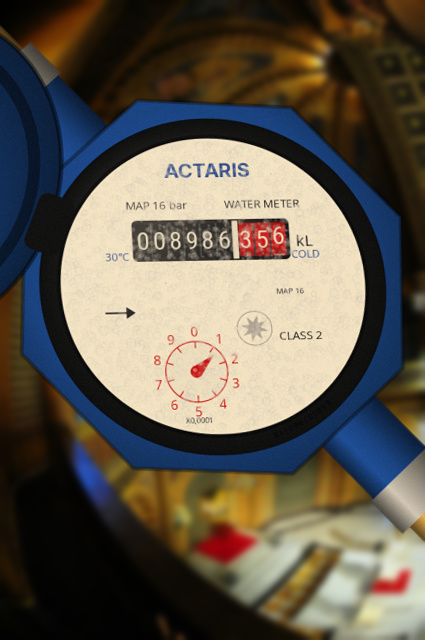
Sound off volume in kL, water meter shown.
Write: 8986.3561 kL
